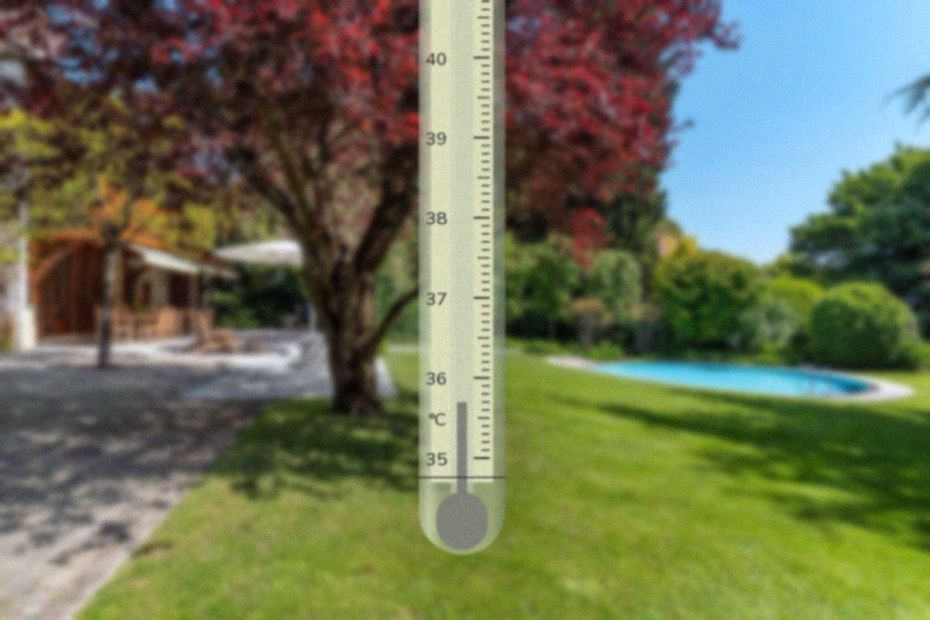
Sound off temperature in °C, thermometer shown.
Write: 35.7 °C
